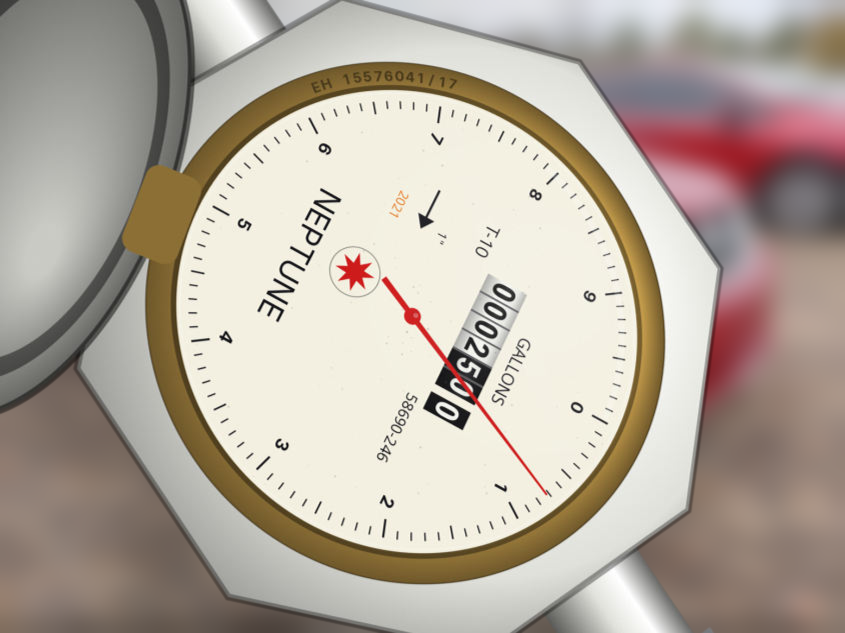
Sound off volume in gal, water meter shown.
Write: 2500.7 gal
